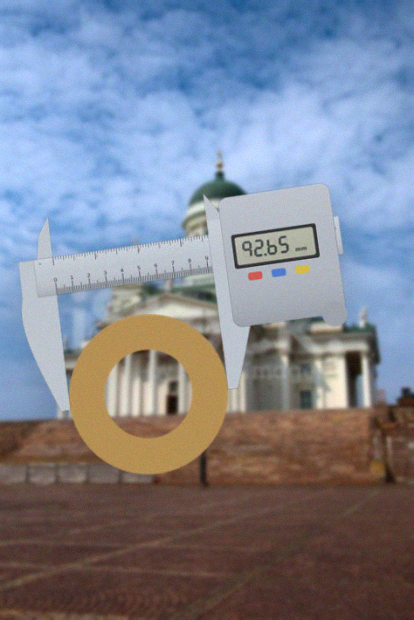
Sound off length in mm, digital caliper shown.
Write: 92.65 mm
